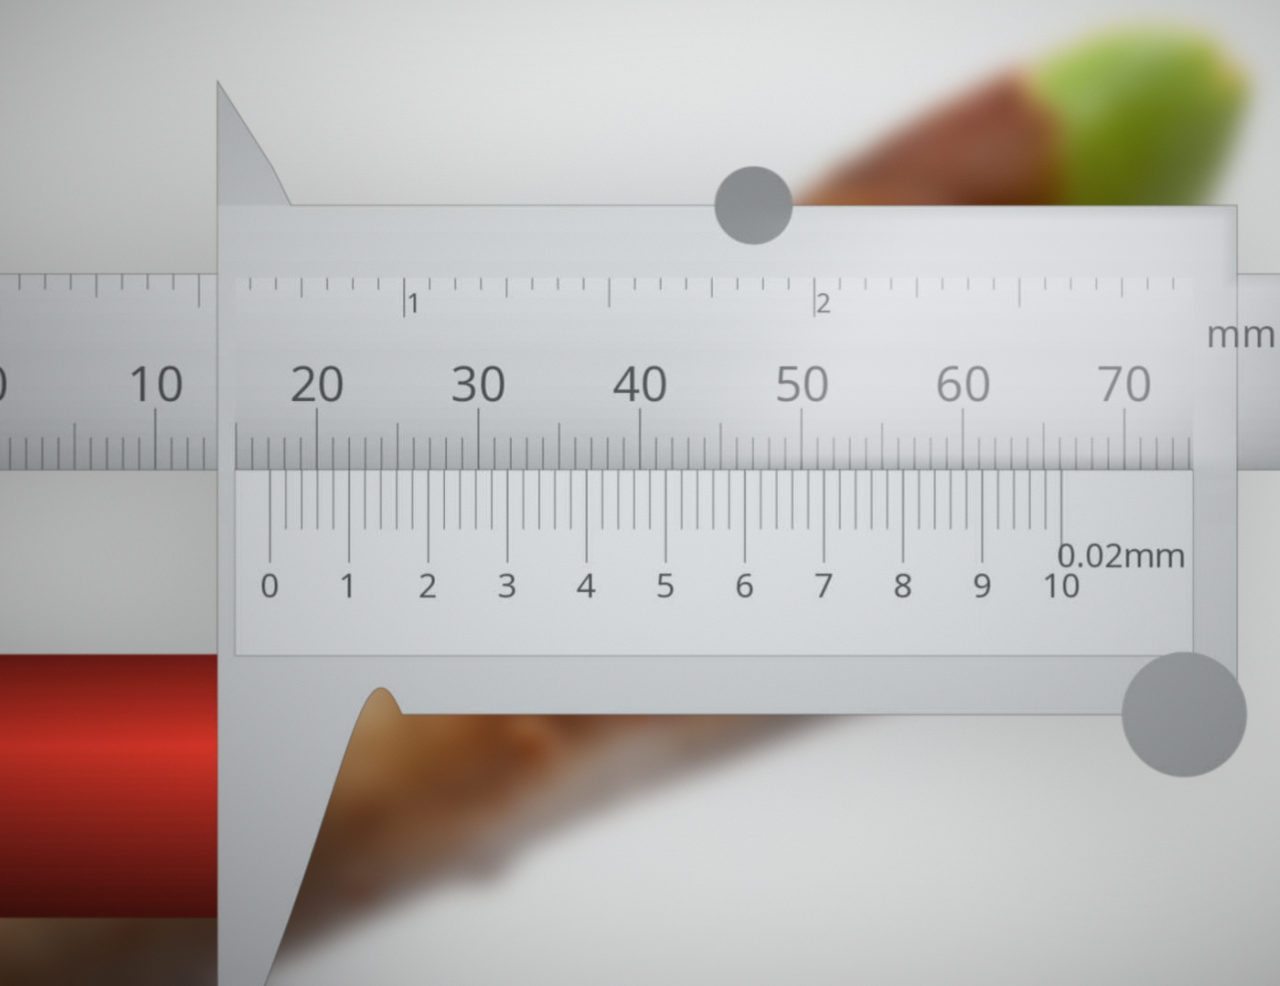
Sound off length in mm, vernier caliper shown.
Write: 17.1 mm
